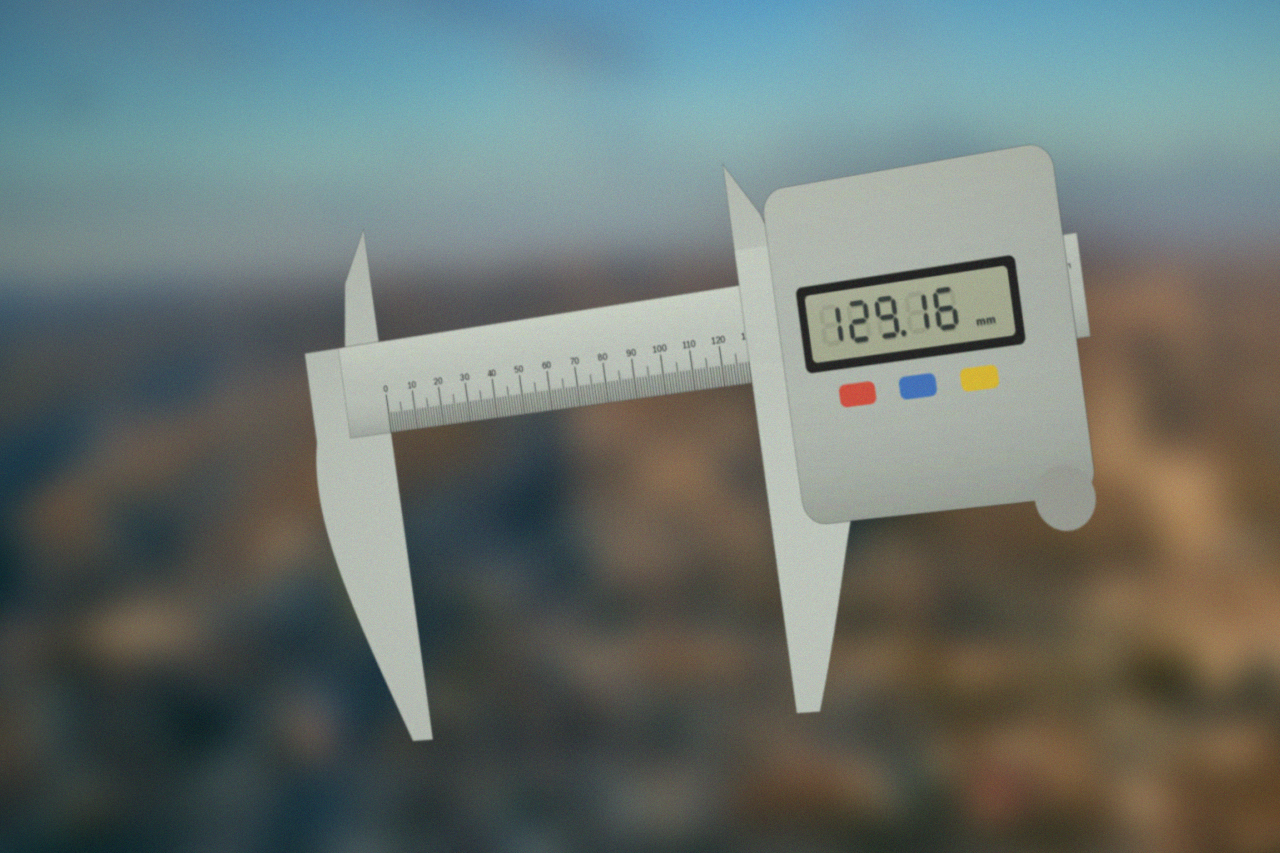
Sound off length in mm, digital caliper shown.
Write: 129.16 mm
